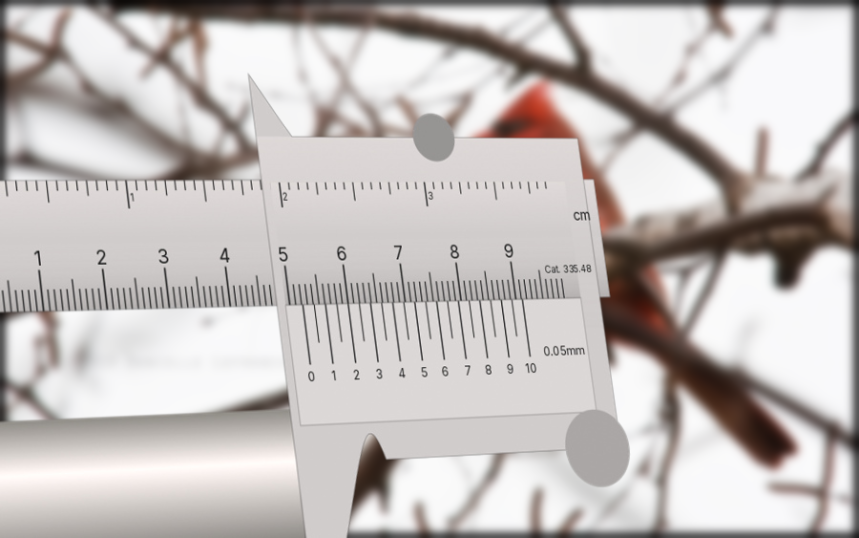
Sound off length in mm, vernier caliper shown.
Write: 52.2 mm
